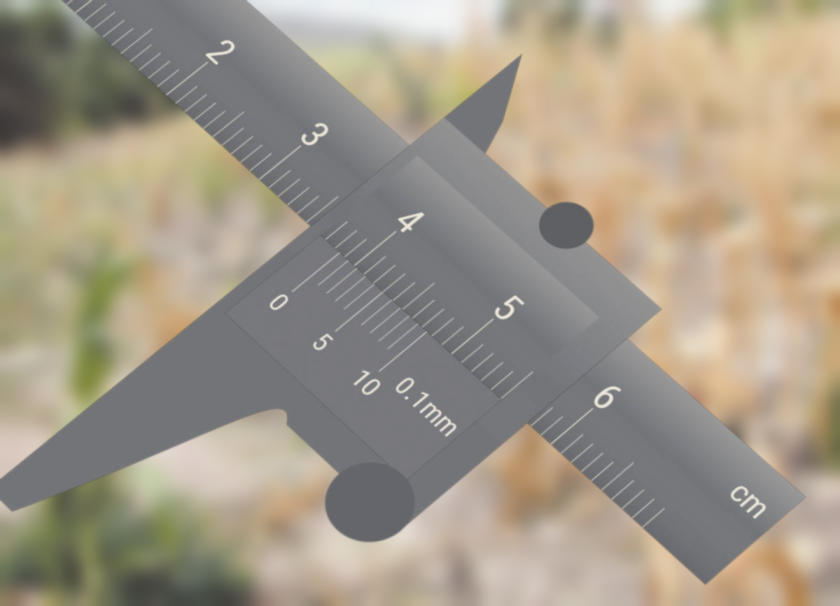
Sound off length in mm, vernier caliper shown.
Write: 38.5 mm
